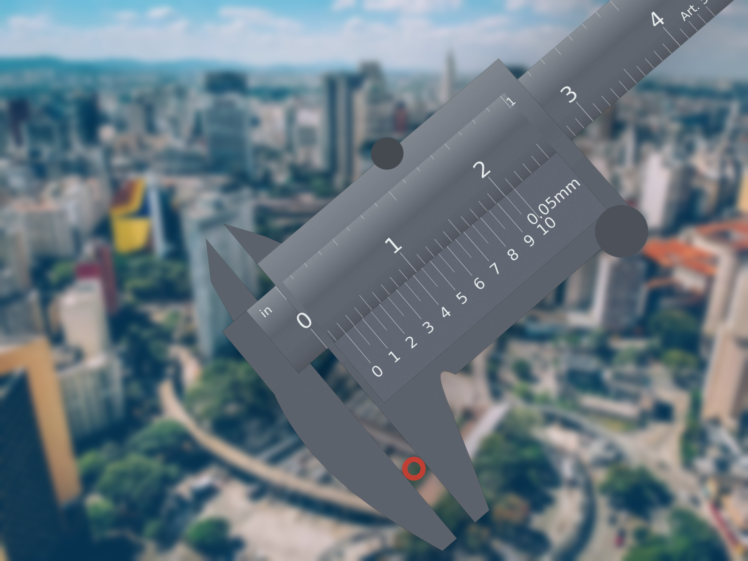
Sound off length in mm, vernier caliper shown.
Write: 2.0 mm
